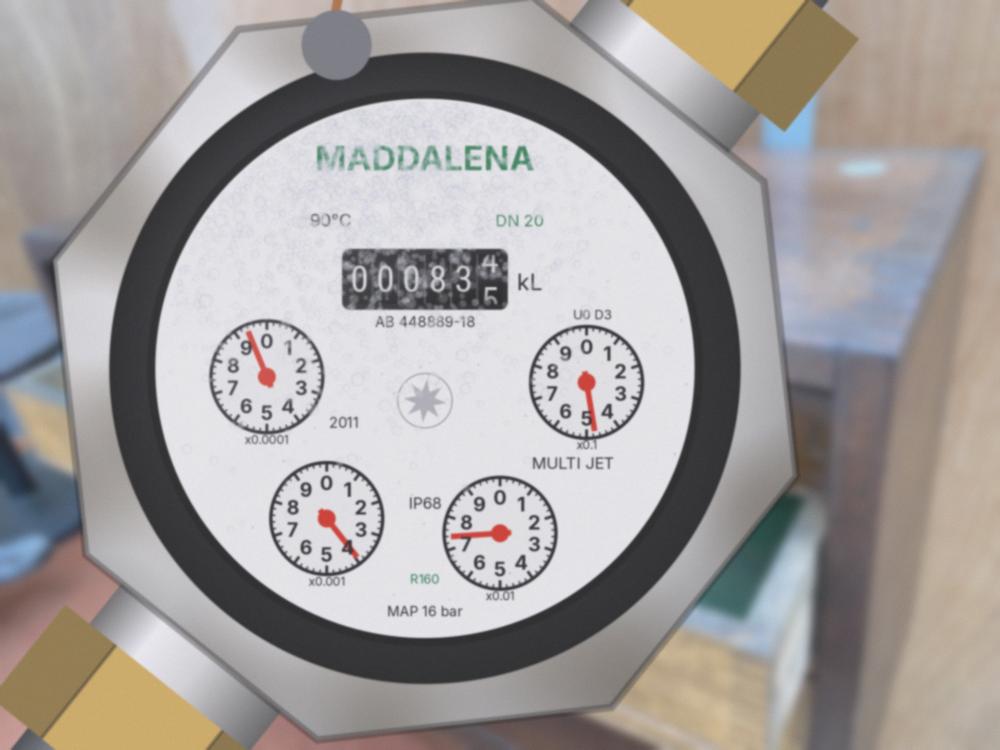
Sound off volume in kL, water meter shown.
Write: 834.4739 kL
